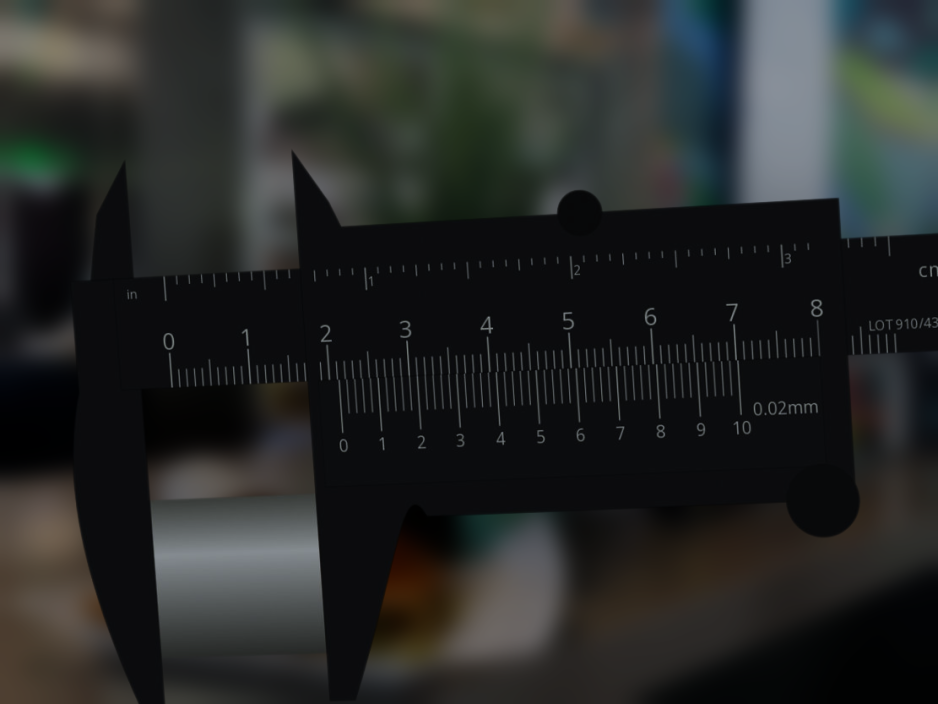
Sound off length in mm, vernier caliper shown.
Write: 21.2 mm
